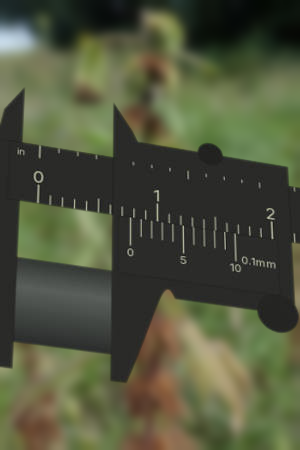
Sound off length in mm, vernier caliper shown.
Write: 7.7 mm
